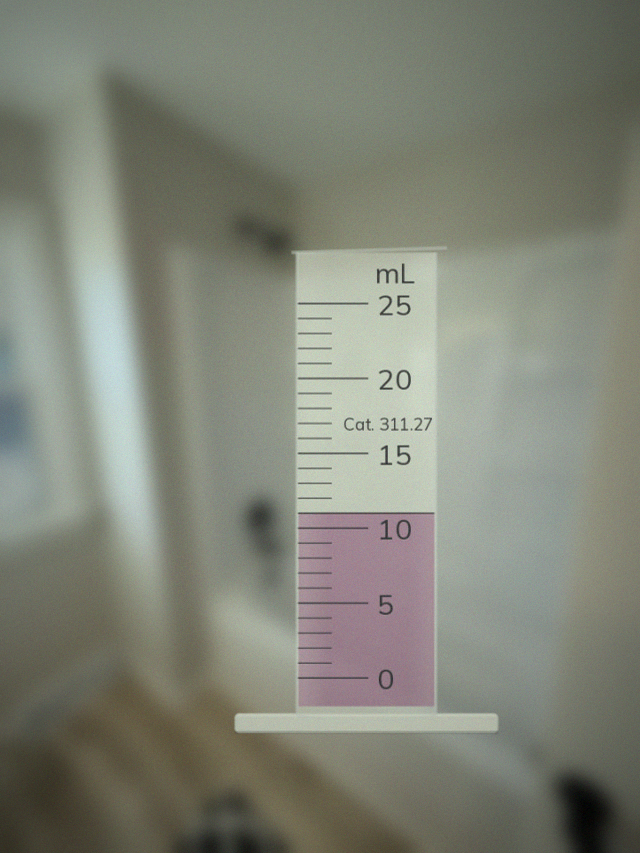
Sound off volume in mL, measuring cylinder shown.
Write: 11 mL
